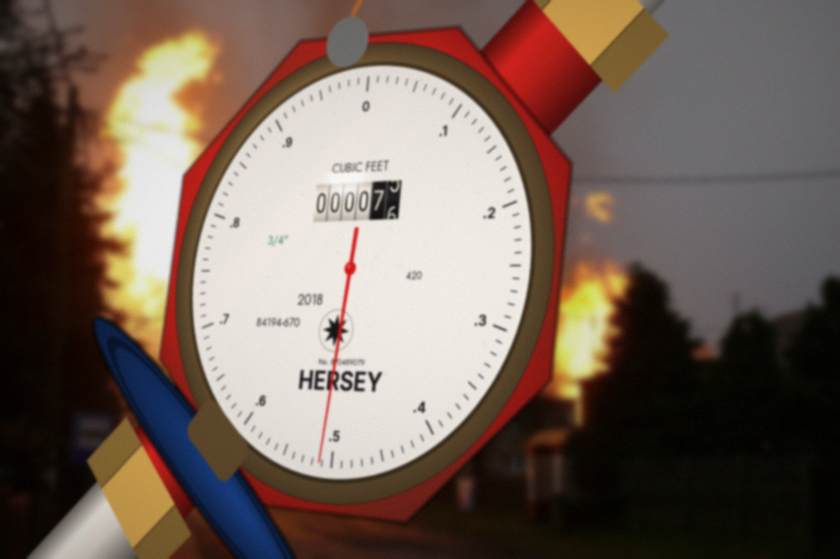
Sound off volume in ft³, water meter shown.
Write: 75.51 ft³
